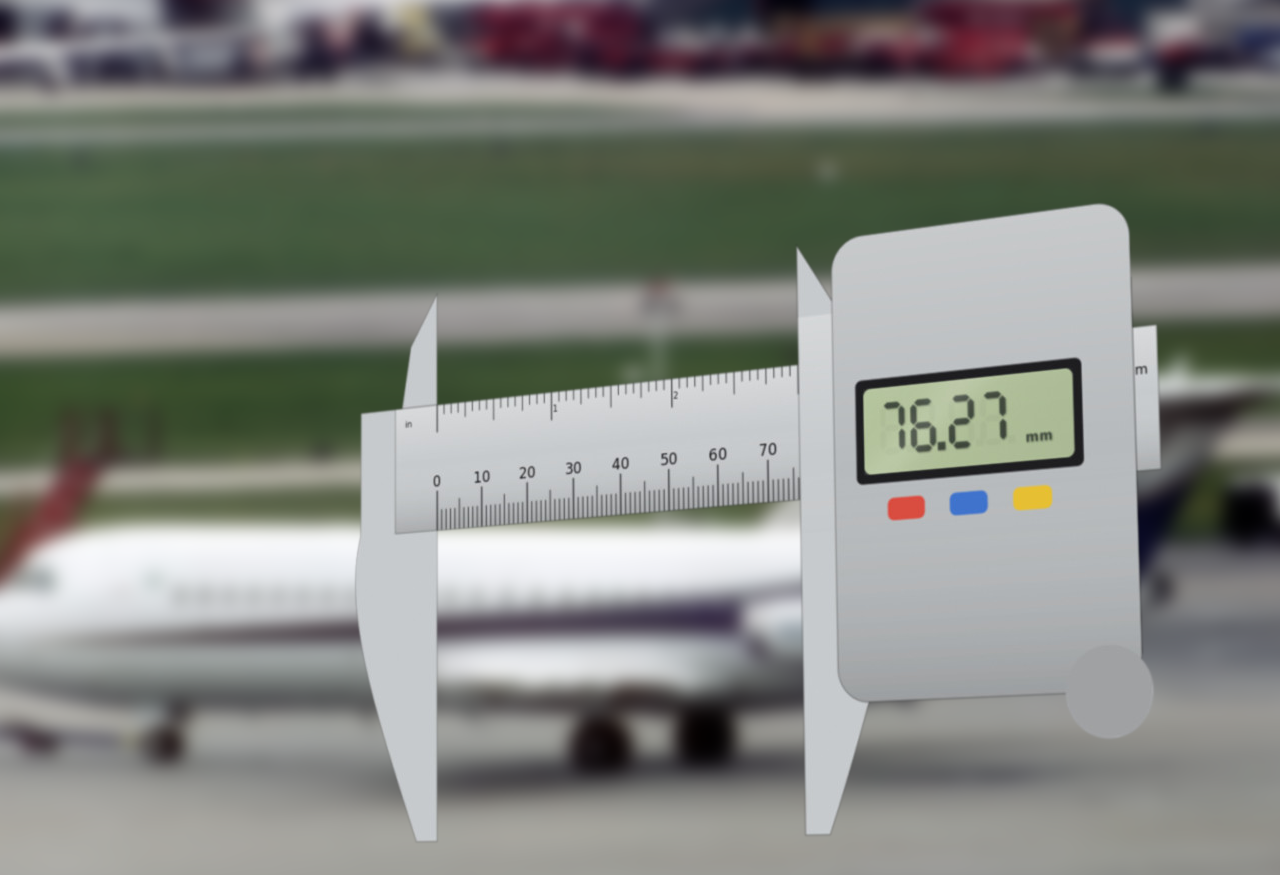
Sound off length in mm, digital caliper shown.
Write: 76.27 mm
